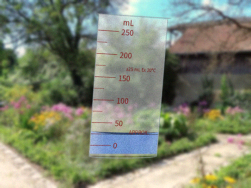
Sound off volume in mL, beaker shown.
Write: 25 mL
